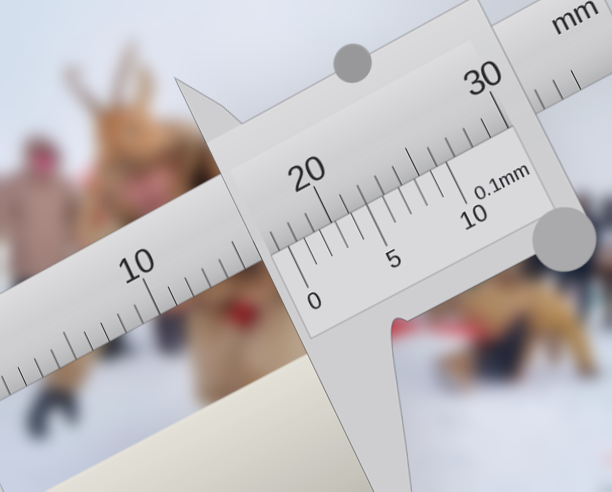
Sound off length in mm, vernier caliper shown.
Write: 17.5 mm
